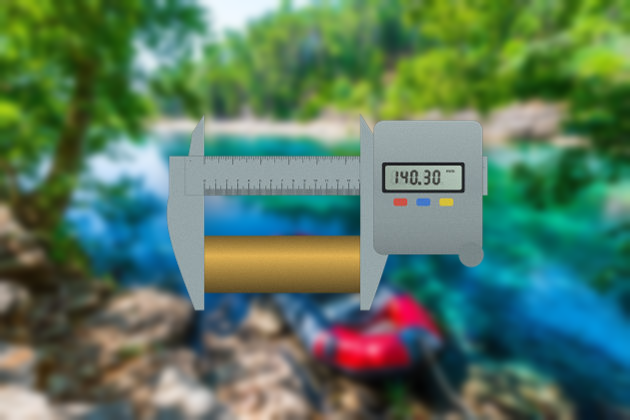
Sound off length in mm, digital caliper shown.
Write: 140.30 mm
